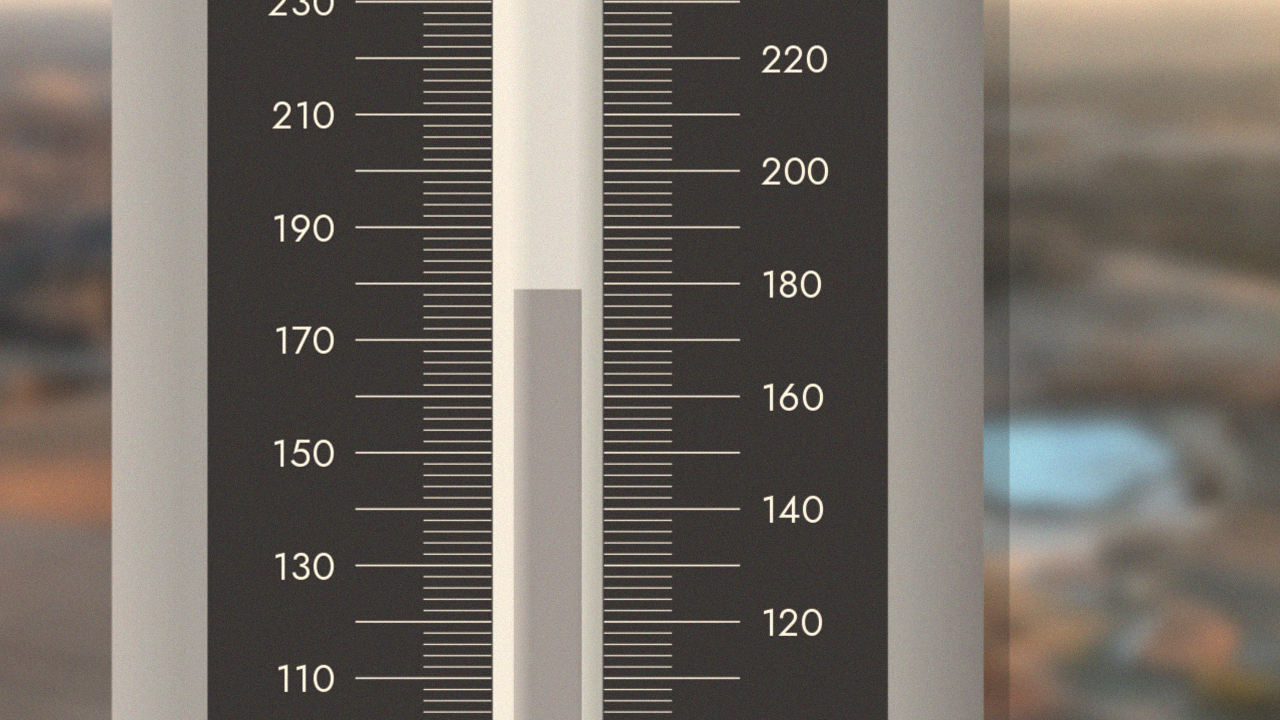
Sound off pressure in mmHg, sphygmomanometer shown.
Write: 179 mmHg
